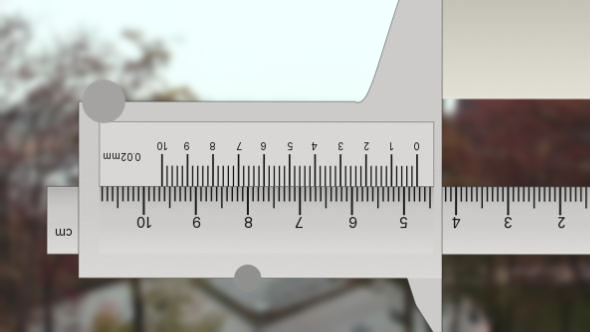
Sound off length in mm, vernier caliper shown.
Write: 47.5 mm
